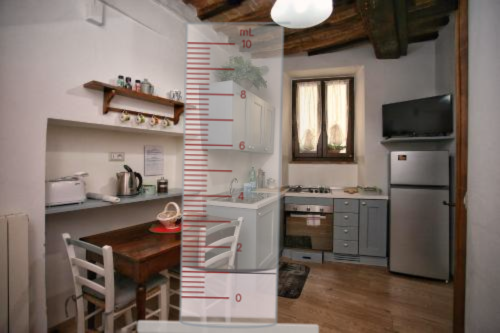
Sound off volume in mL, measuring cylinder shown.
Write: 1 mL
